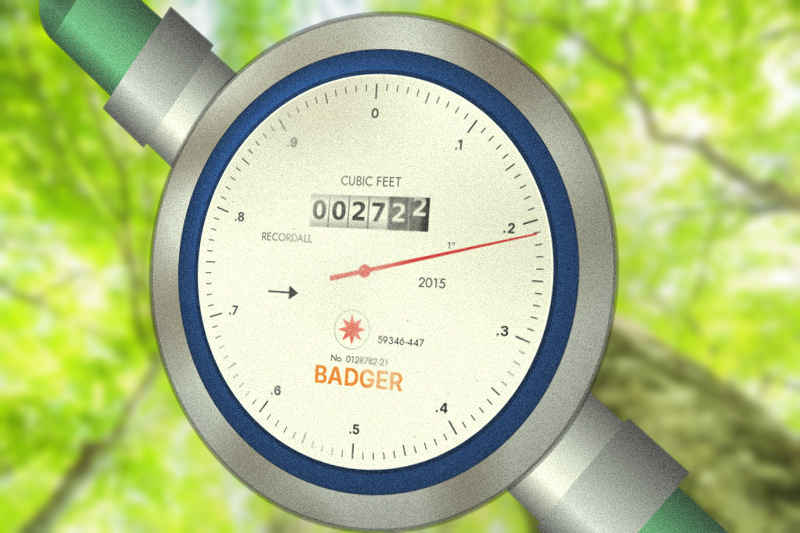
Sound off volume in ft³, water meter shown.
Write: 2722.21 ft³
